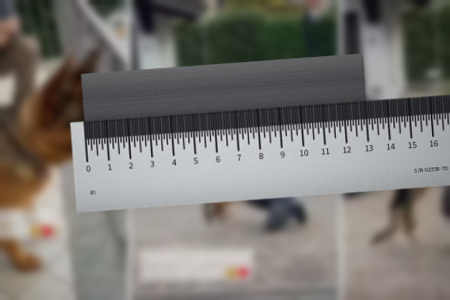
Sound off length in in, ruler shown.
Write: 13 in
